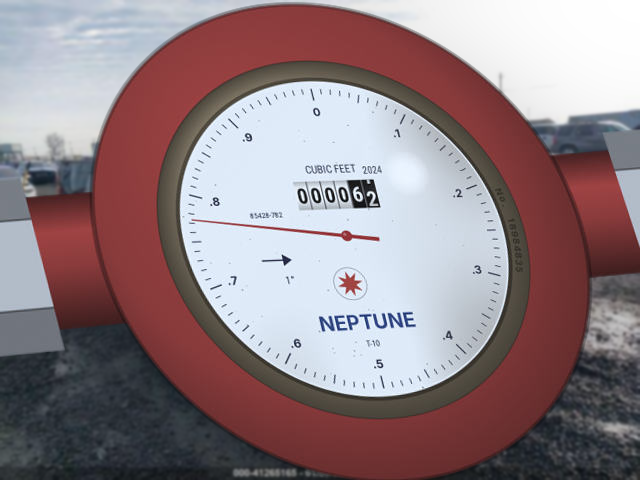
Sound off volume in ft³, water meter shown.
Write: 61.77 ft³
